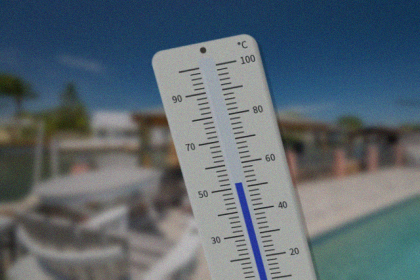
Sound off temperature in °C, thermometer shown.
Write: 52 °C
